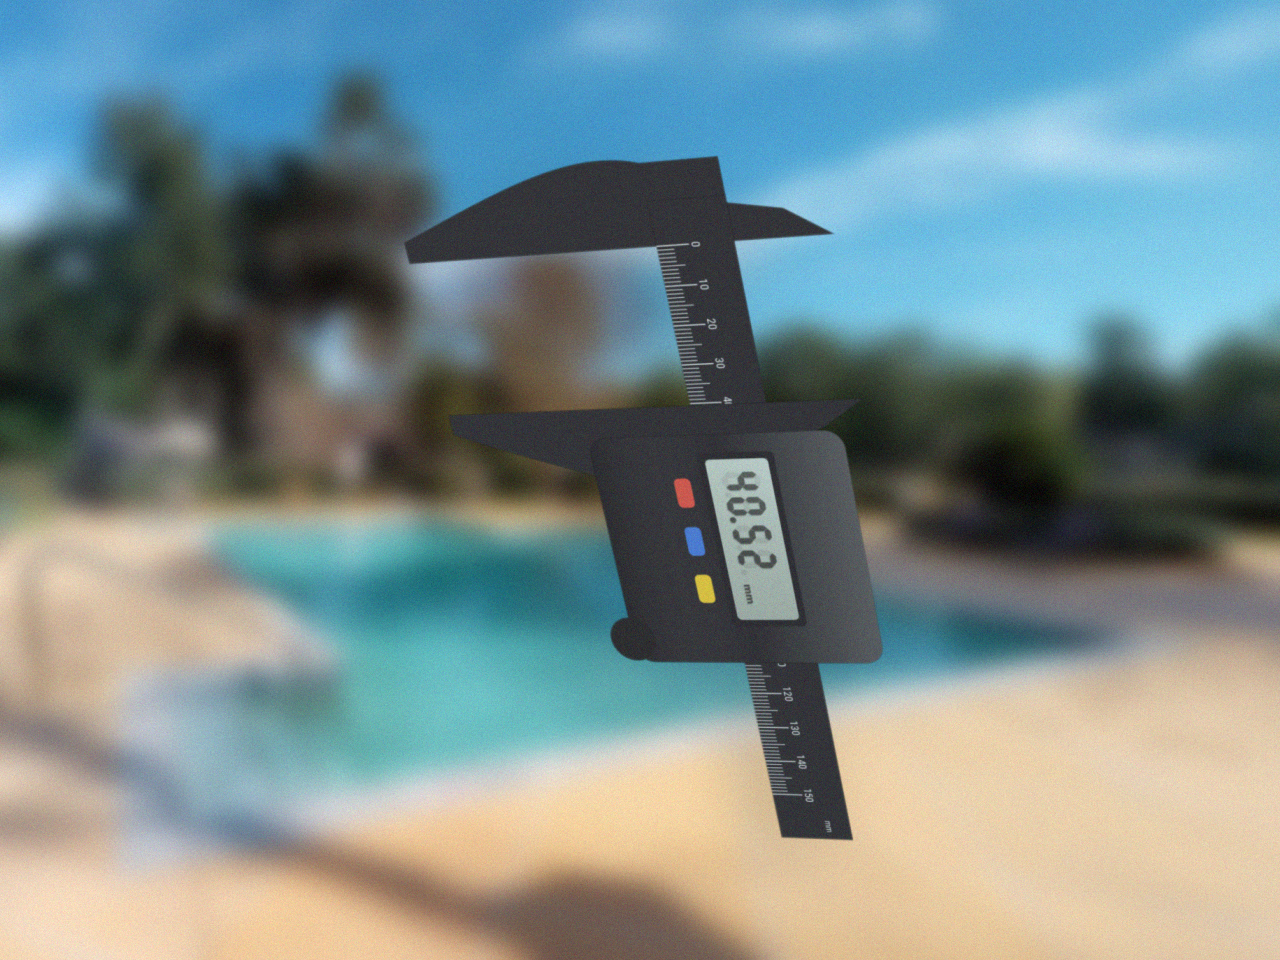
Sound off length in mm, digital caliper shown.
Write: 40.52 mm
